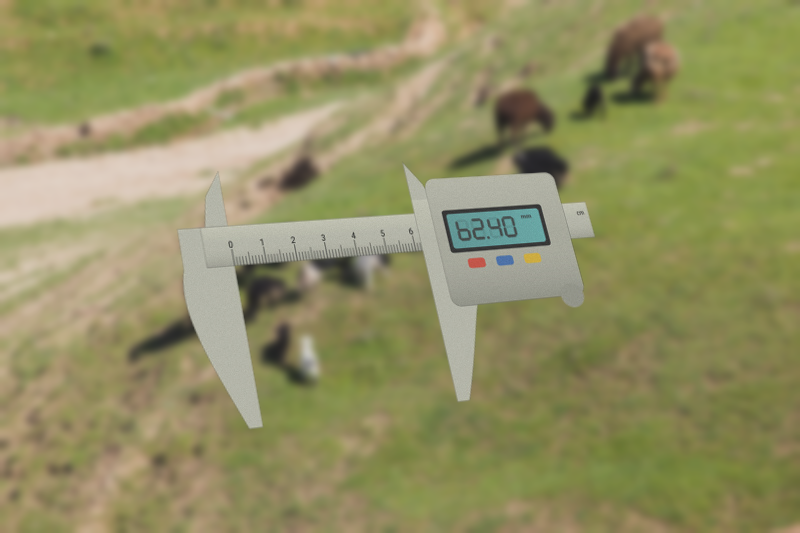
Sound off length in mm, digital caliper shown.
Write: 62.40 mm
